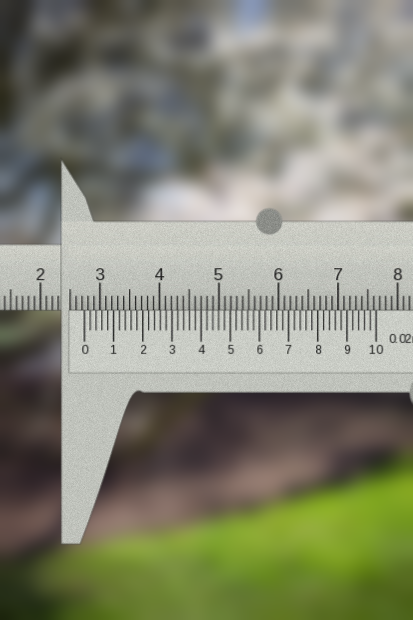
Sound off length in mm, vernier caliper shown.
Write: 27.4 mm
